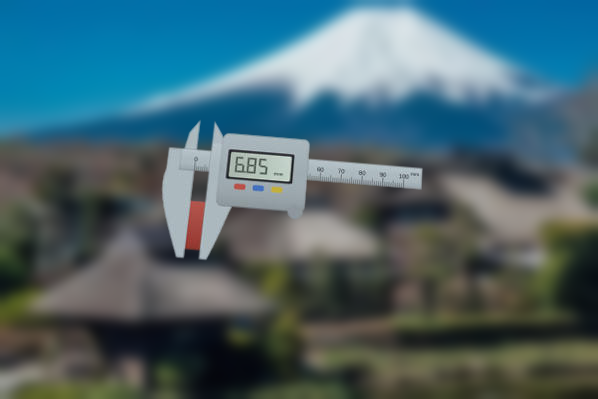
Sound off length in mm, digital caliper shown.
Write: 6.85 mm
